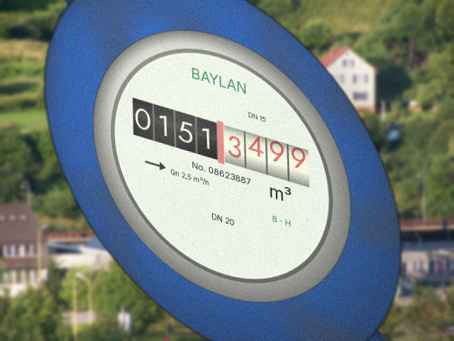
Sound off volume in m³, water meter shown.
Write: 151.3499 m³
